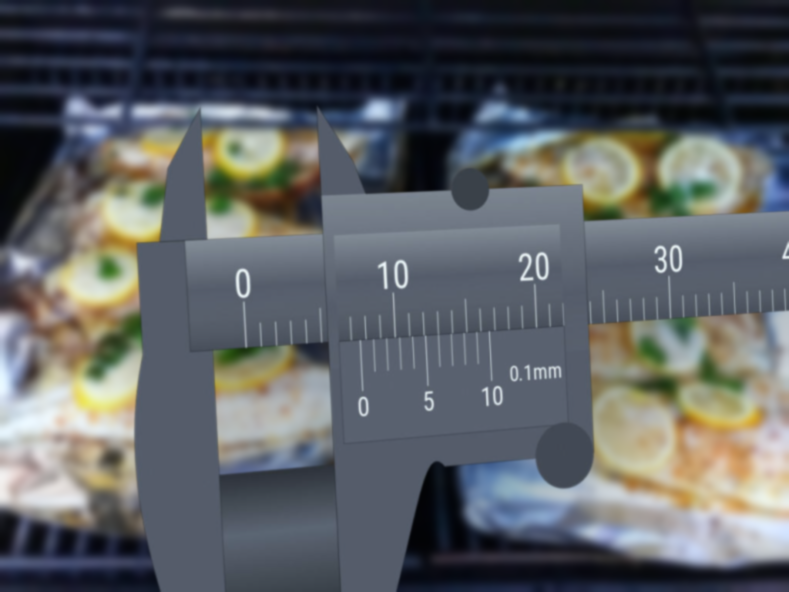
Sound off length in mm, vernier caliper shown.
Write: 7.6 mm
